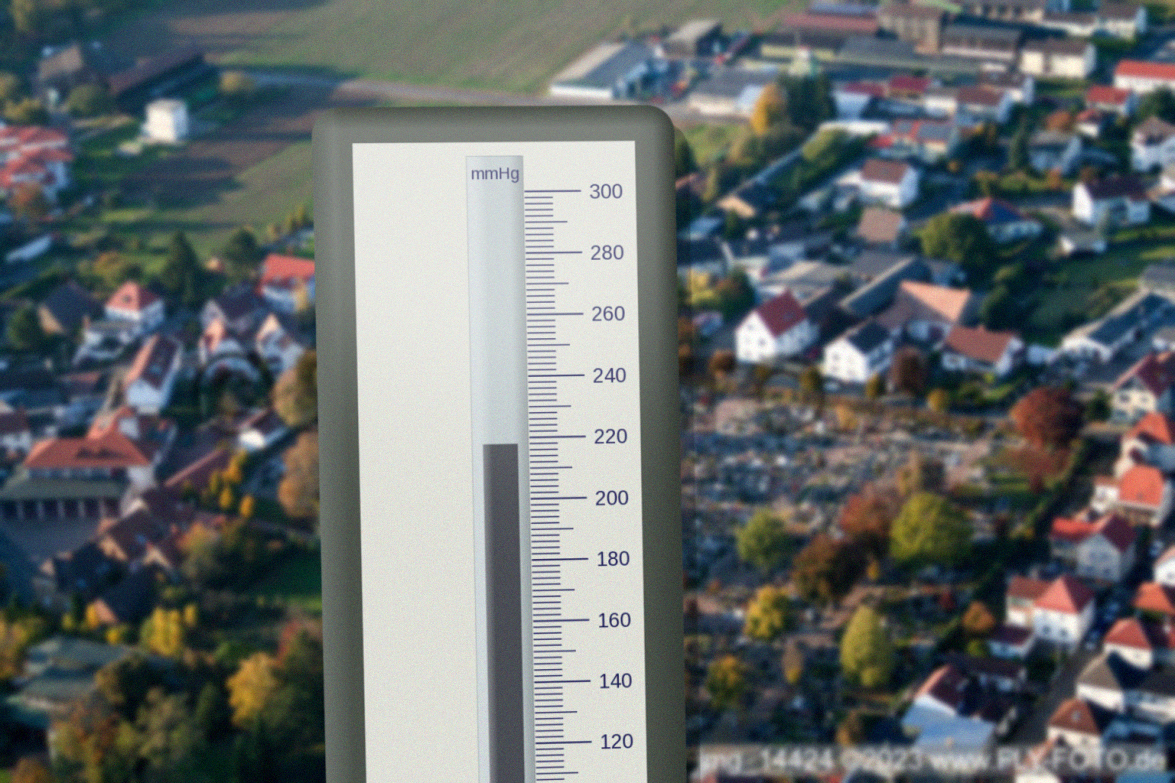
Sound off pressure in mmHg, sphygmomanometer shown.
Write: 218 mmHg
